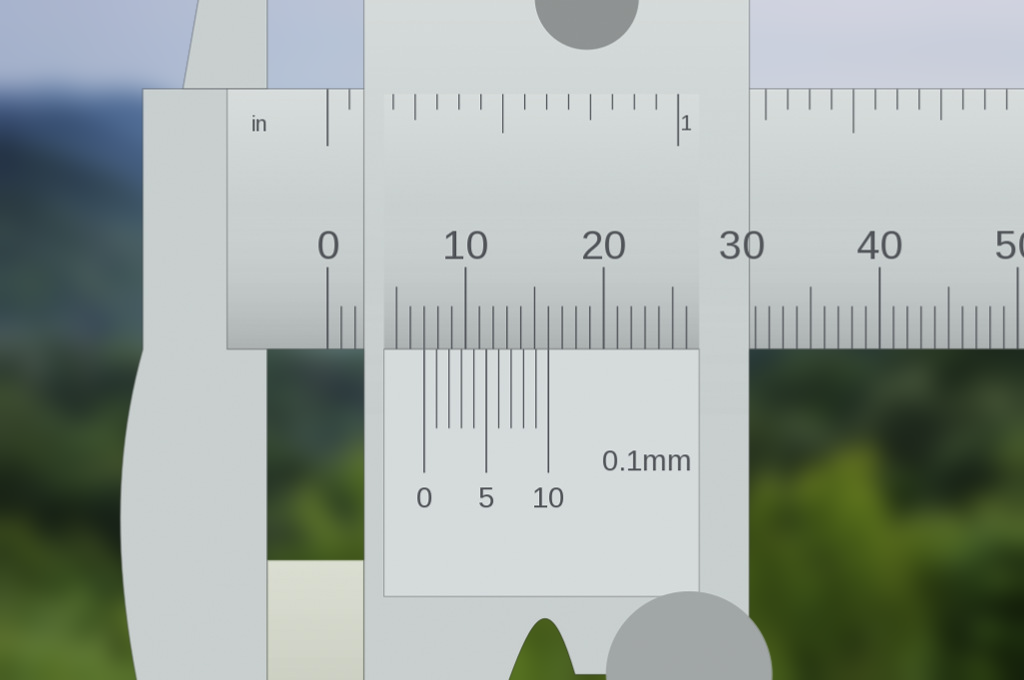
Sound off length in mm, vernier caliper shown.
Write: 7.0 mm
